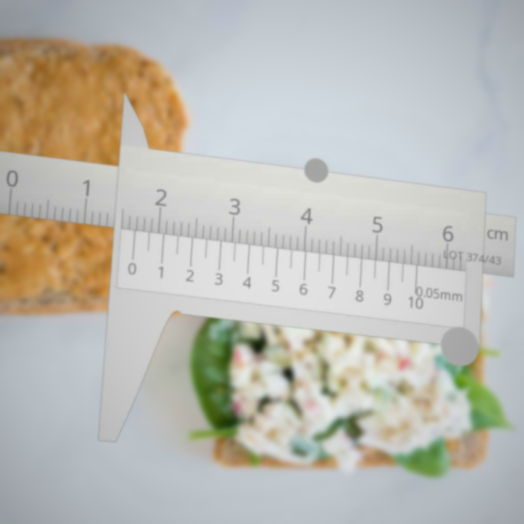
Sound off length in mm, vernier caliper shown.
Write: 16.8 mm
